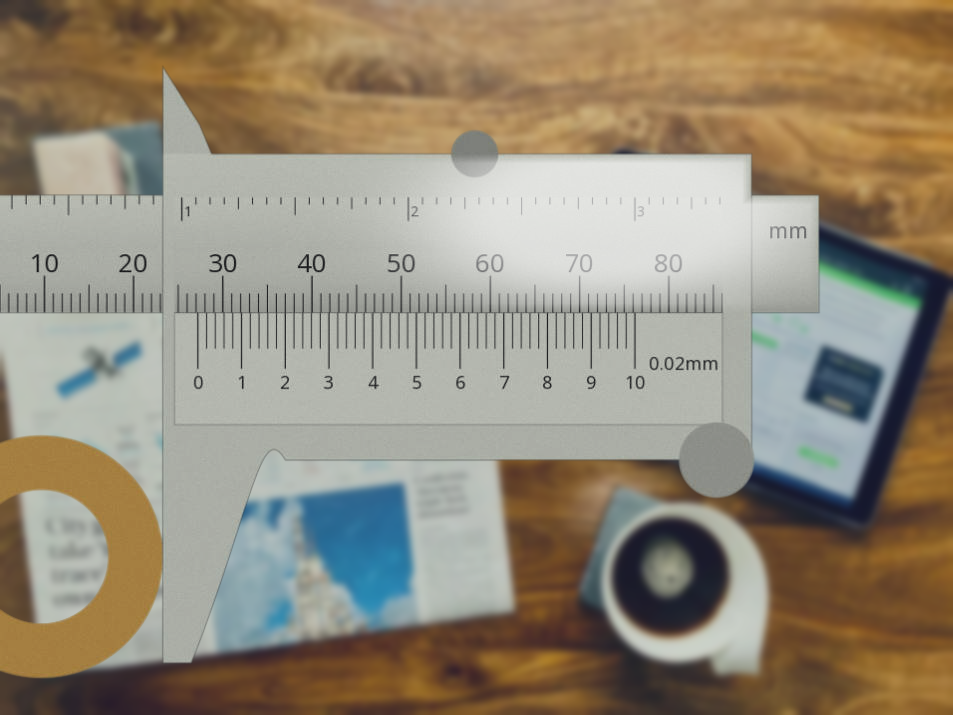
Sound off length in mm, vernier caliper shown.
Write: 27.2 mm
